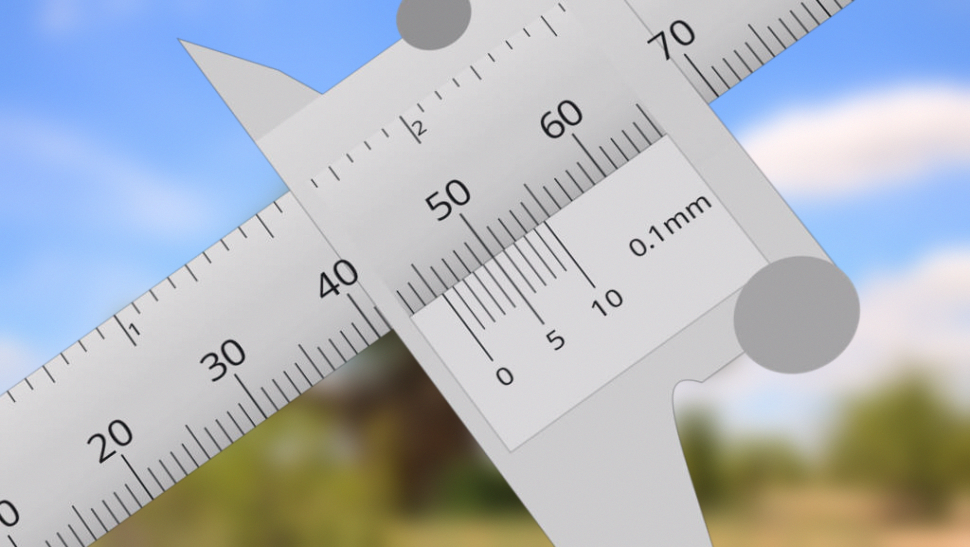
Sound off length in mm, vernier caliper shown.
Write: 45.5 mm
